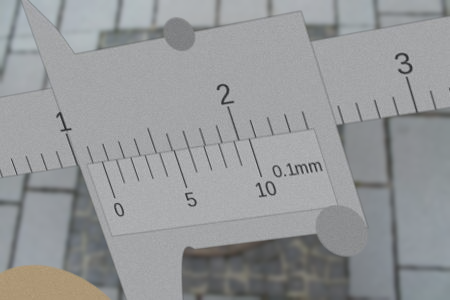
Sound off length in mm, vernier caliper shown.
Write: 11.6 mm
